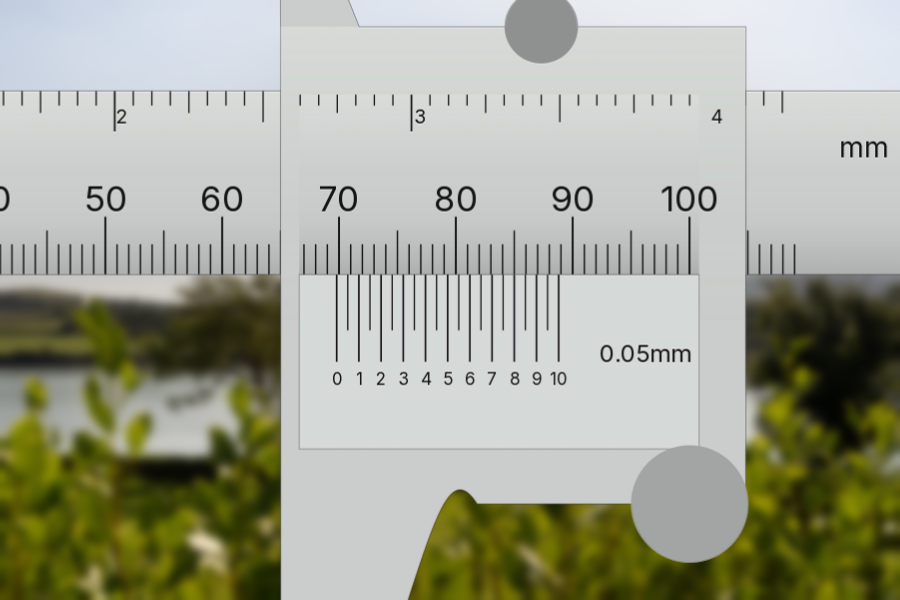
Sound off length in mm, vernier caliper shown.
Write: 69.8 mm
